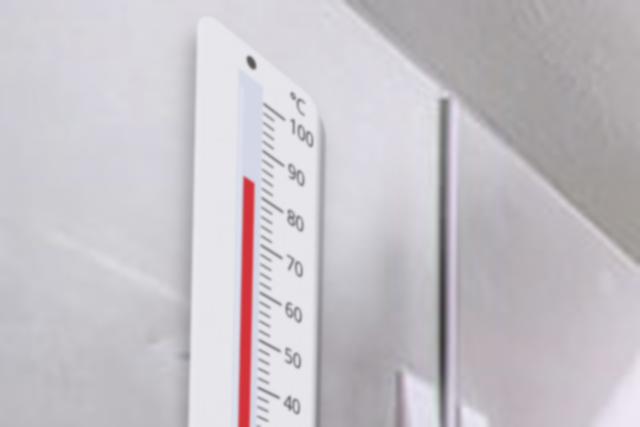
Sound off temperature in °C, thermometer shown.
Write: 82 °C
